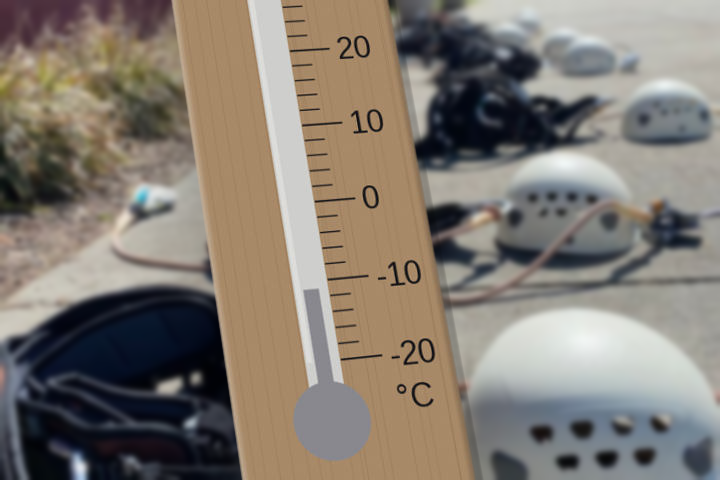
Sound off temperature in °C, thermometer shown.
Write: -11 °C
